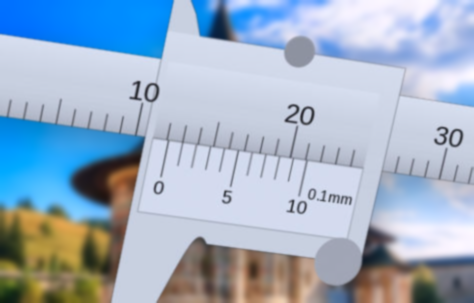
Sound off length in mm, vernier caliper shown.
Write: 12.1 mm
